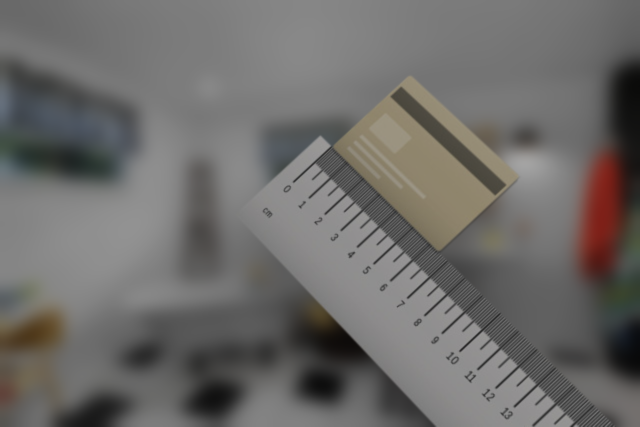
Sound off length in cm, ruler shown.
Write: 6.5 cm
